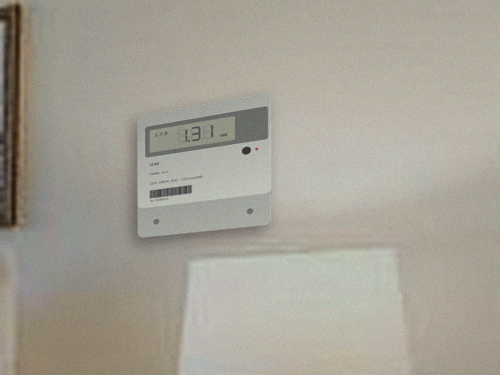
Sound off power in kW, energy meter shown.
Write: 1.31 kW
